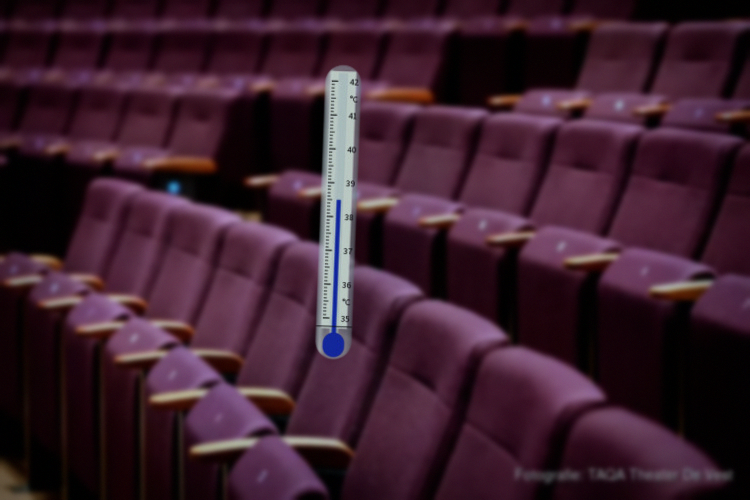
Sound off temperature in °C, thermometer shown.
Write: 38.5 °C
